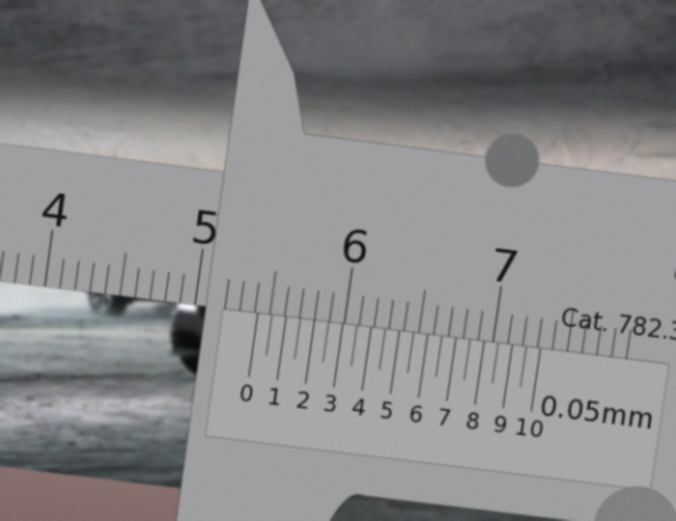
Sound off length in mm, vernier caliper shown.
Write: 54.2 mm
